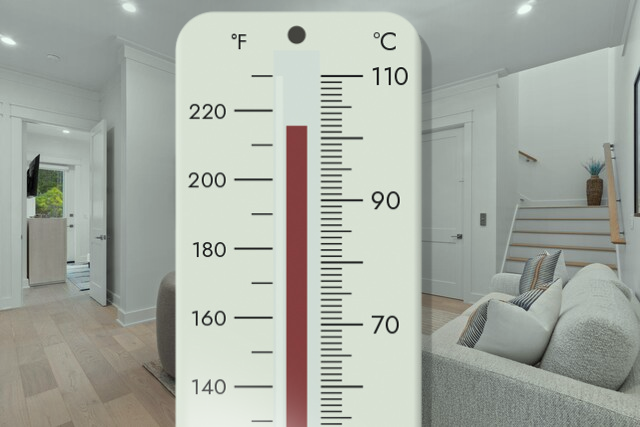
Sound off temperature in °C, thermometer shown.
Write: 102 °C
